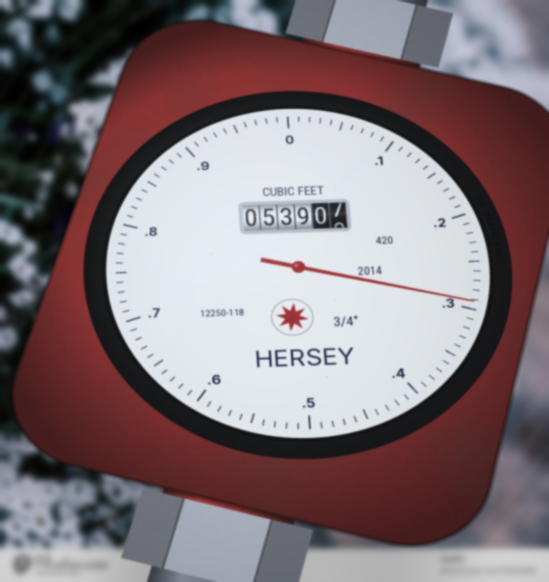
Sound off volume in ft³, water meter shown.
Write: 53907.29 ft³
